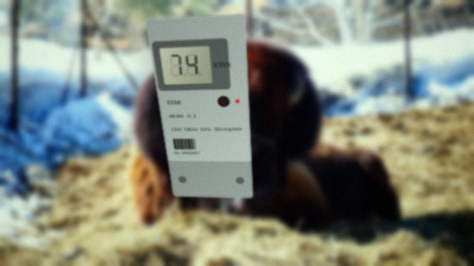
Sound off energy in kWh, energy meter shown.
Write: 74 kWh
